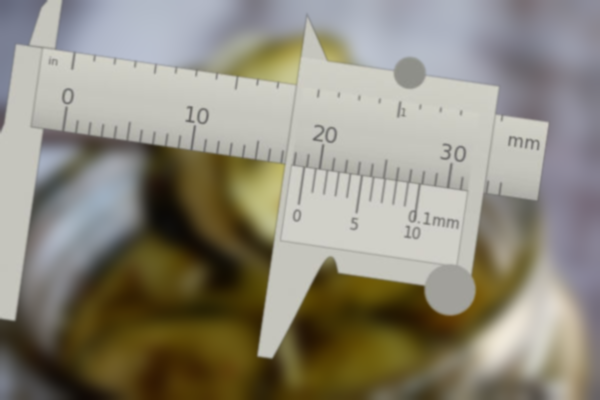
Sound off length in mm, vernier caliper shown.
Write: 18.8 mm
